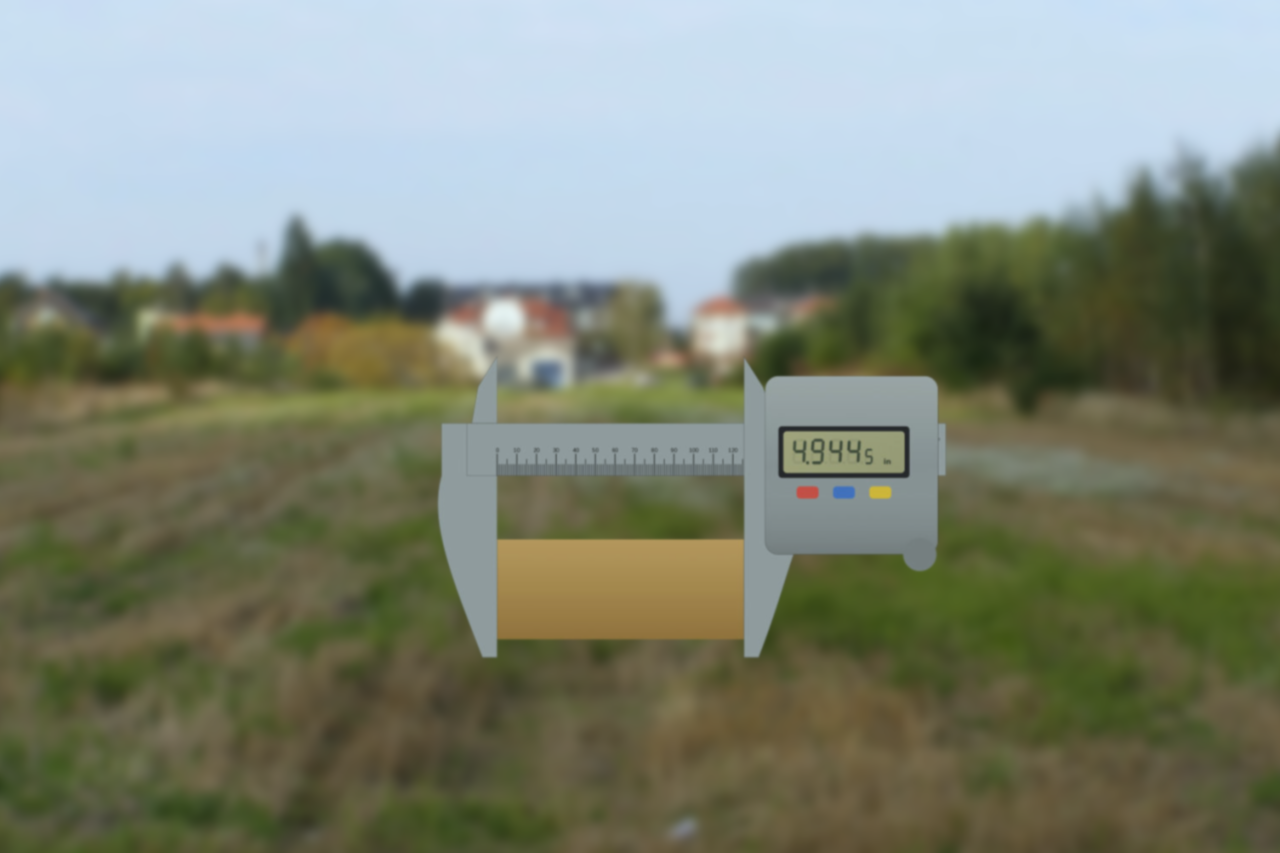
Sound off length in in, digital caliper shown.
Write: 4.9445 in
